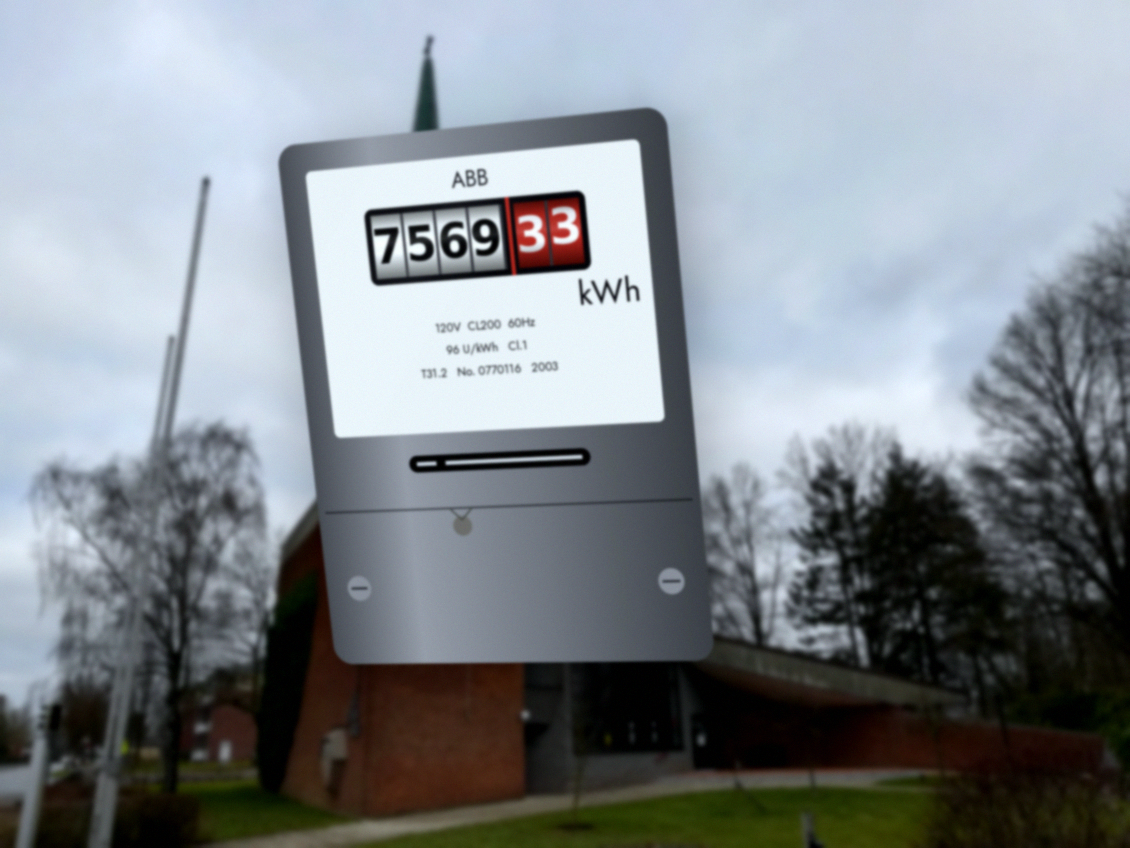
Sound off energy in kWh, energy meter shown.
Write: 7569.33 kWh
